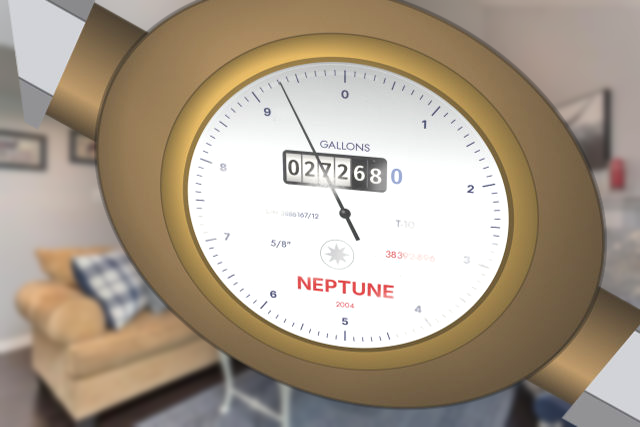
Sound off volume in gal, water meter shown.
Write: 272679.3 gal
